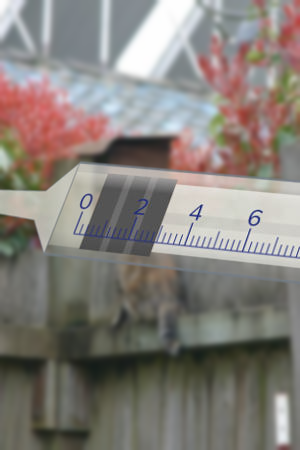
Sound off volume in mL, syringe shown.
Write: 0.4 mL
